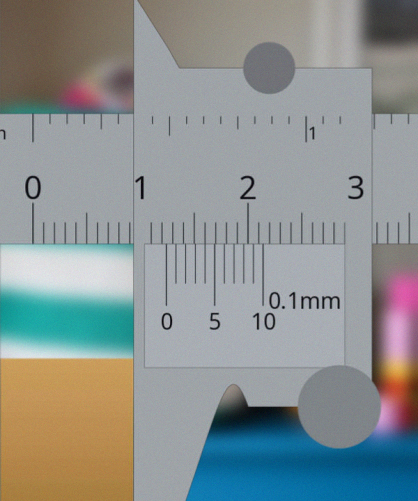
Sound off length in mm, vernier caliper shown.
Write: 12.4 mm
